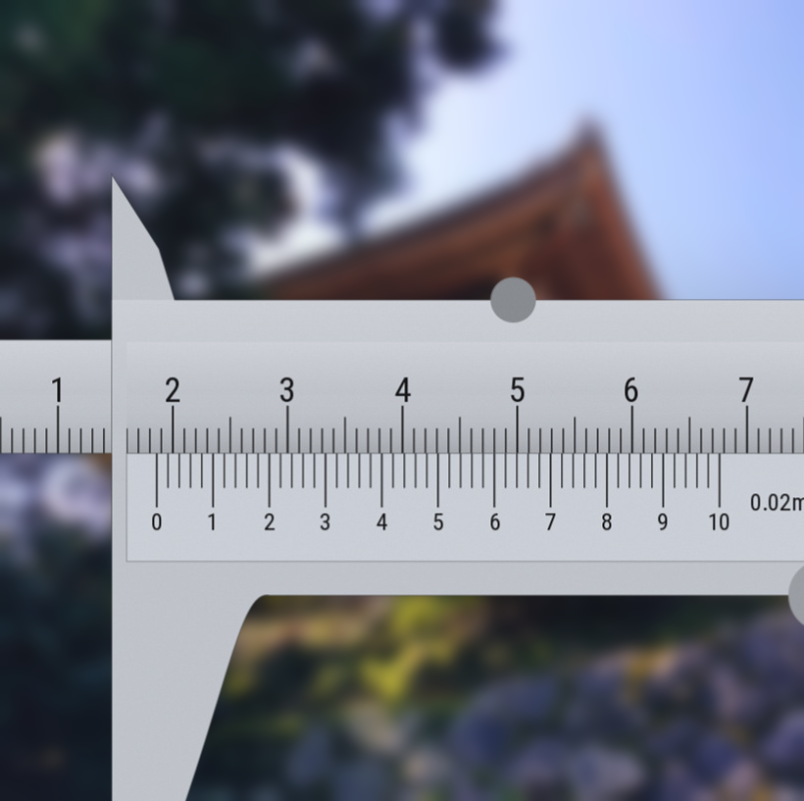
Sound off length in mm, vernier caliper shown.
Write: 18.6 mm
